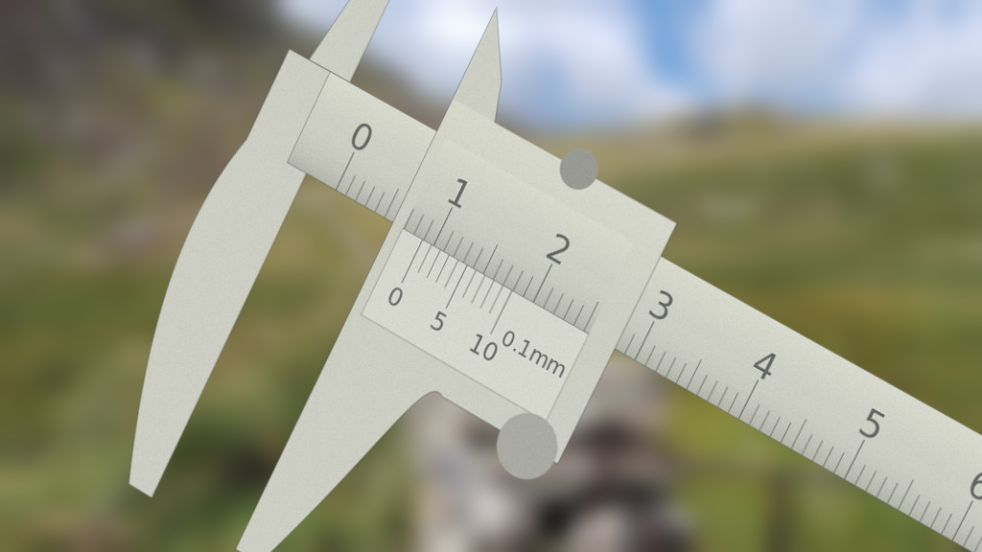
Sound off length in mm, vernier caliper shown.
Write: 8.9 mm
